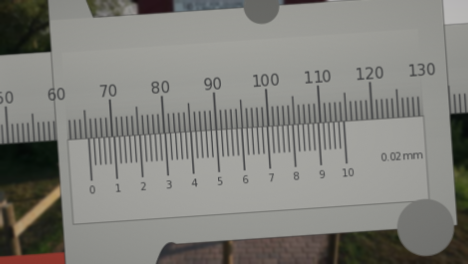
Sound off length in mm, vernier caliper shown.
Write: 65.5 mm
